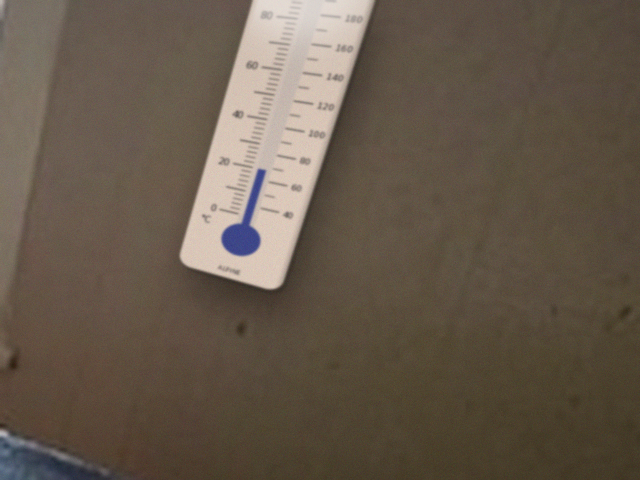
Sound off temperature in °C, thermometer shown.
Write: 20 °C
